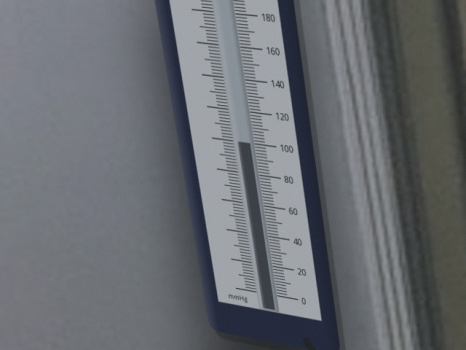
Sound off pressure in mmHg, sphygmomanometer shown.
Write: 100 mmHg
